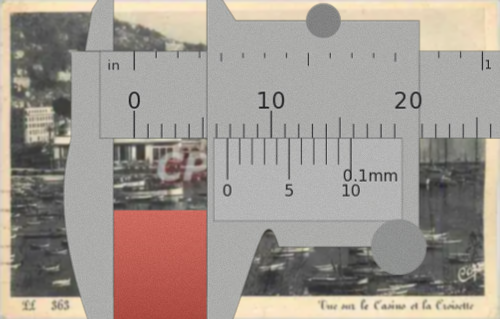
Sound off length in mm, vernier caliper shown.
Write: 6.8 mm
